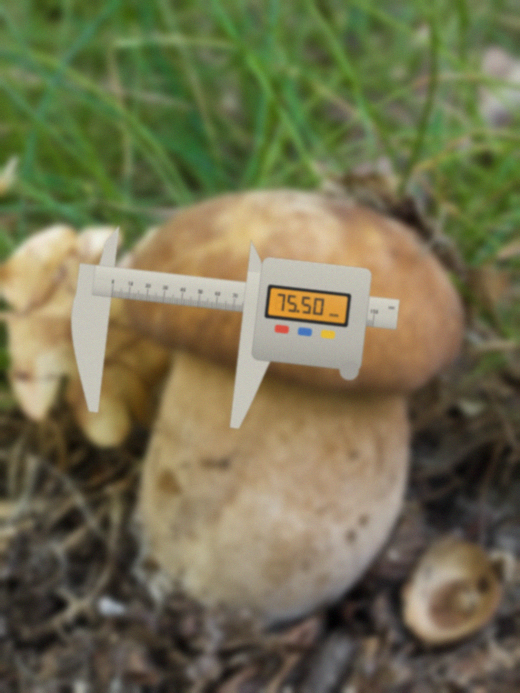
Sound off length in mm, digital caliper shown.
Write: 75.50 mm
